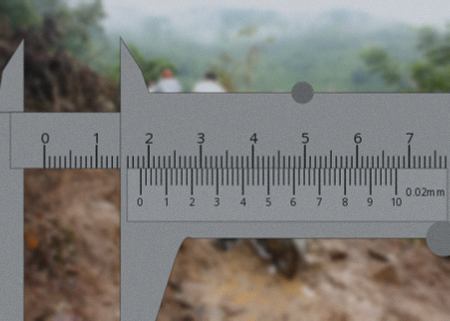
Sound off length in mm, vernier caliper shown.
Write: 18.5 mm
